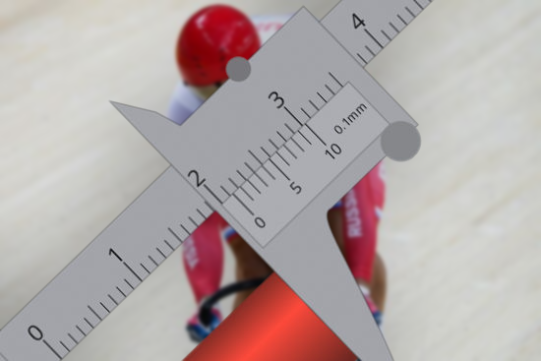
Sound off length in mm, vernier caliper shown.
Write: 21.3 mm
